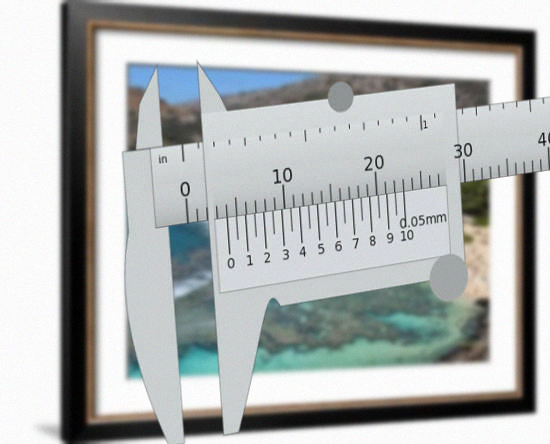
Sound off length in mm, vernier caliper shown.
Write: 4.0 mm
